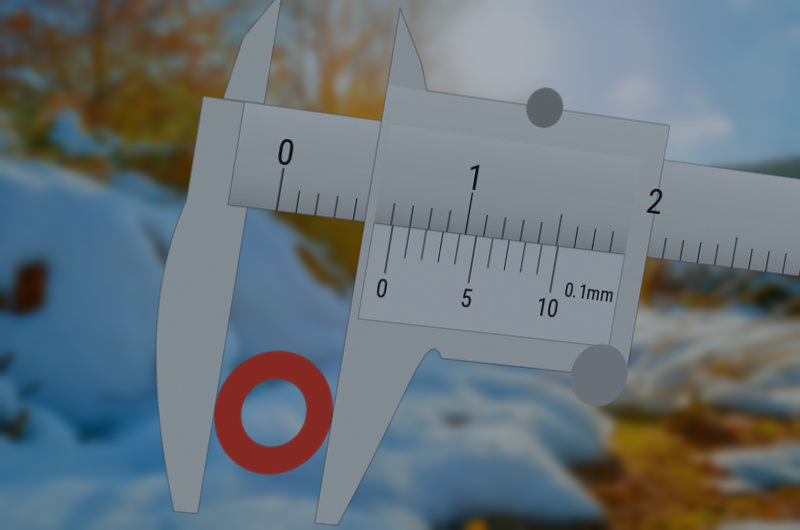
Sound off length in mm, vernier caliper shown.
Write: 6.1 mm
